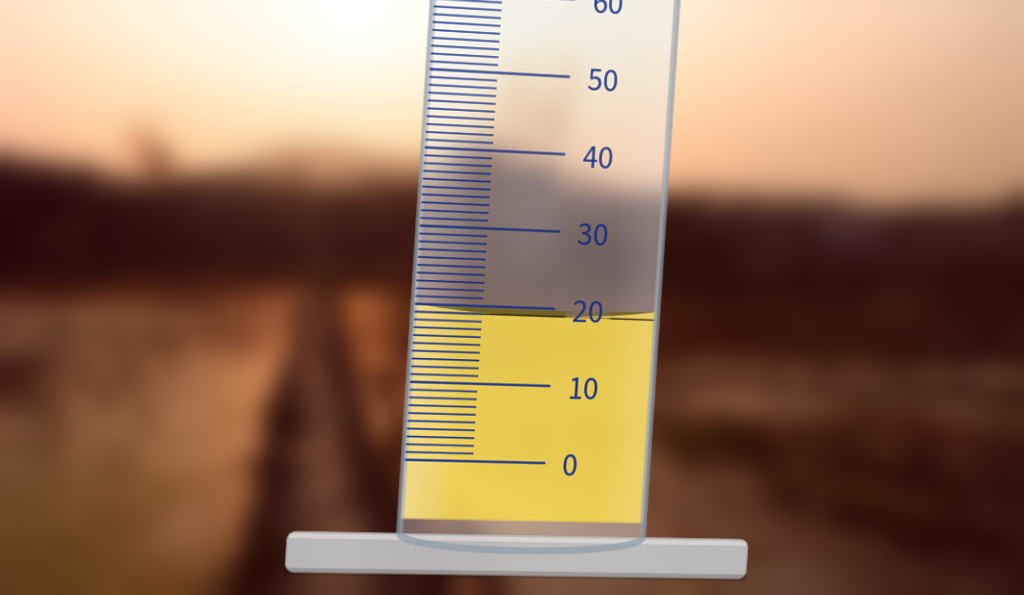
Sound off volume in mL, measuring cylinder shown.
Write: 19 mL
